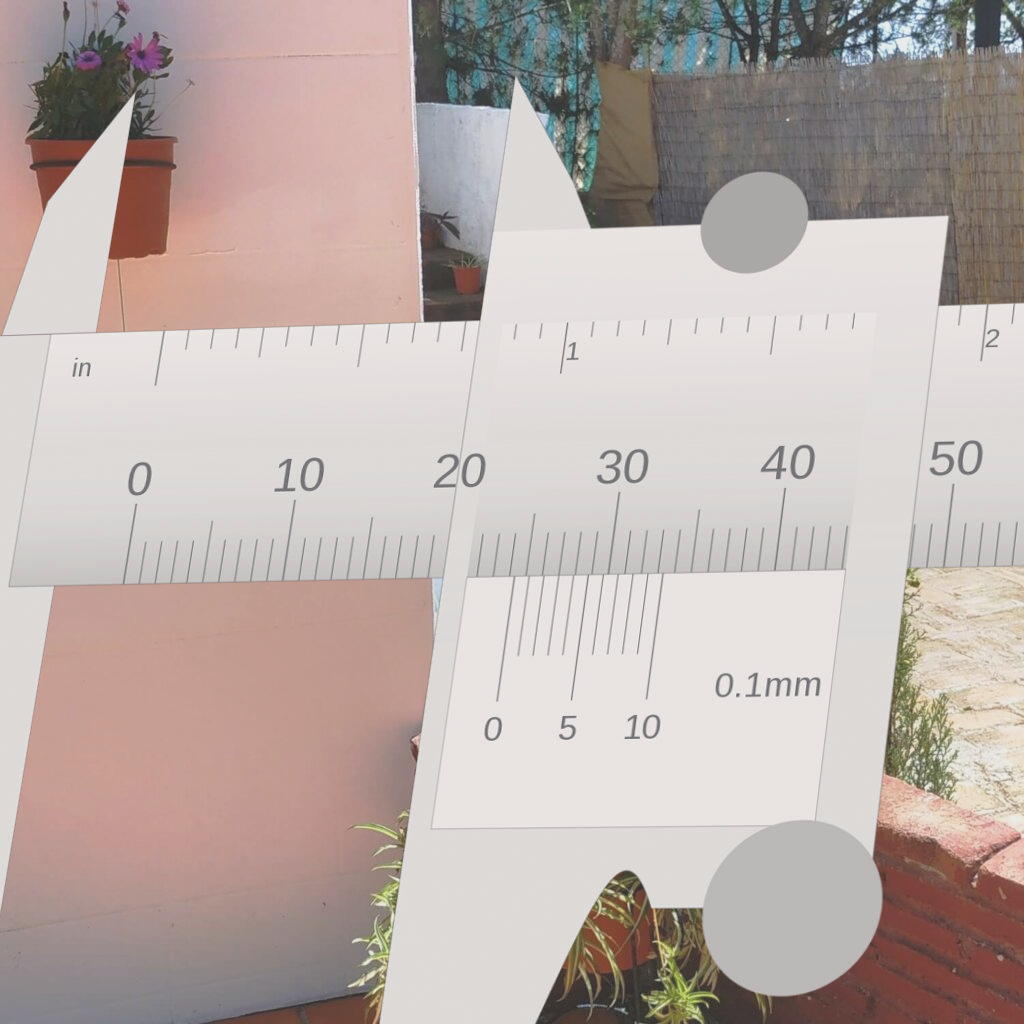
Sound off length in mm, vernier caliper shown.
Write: 24.3 mm
